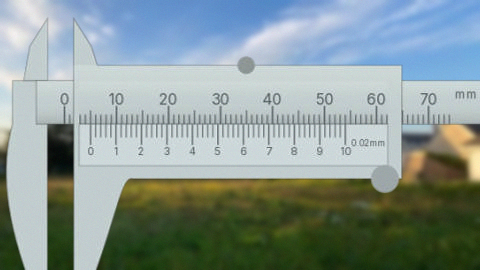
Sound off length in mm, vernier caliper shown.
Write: 5.0 mm
